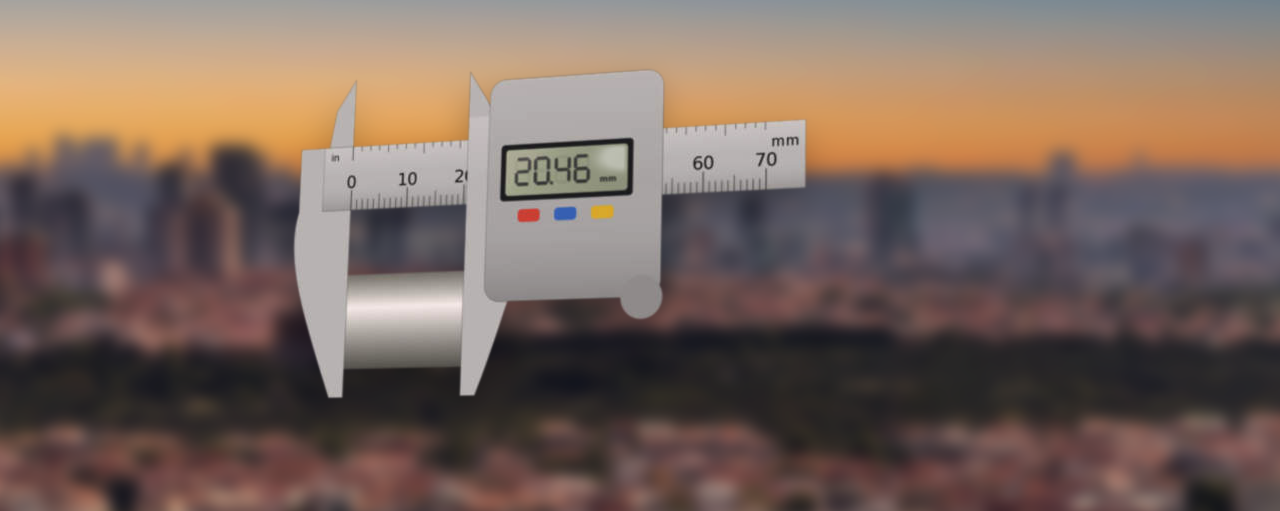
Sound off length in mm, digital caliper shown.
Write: 20.46 mm
